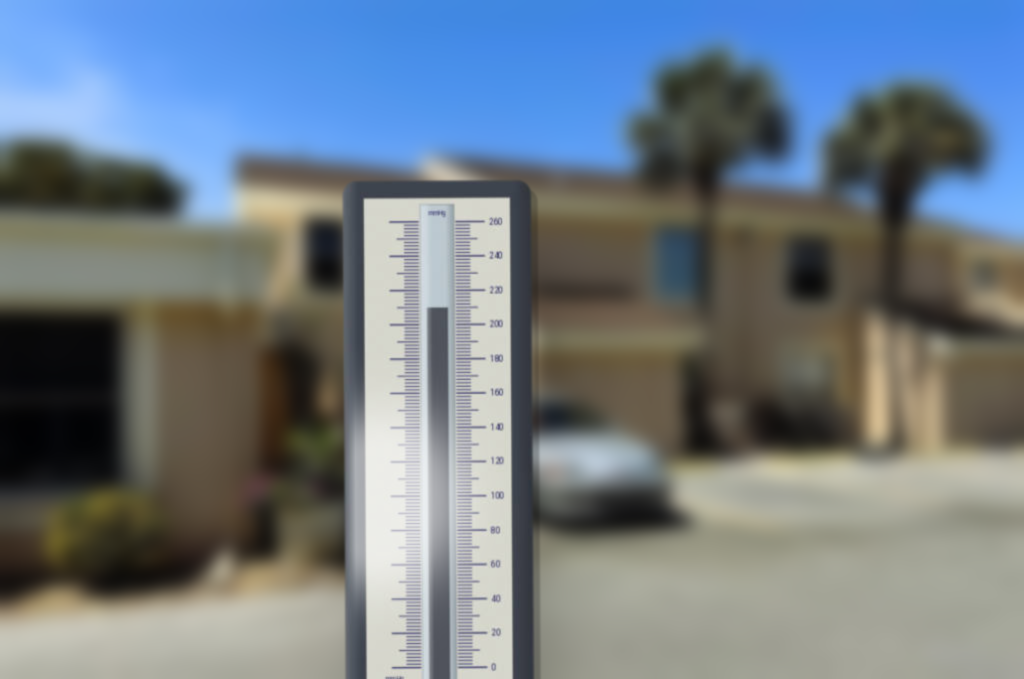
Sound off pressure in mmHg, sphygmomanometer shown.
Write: 210 mmHg
